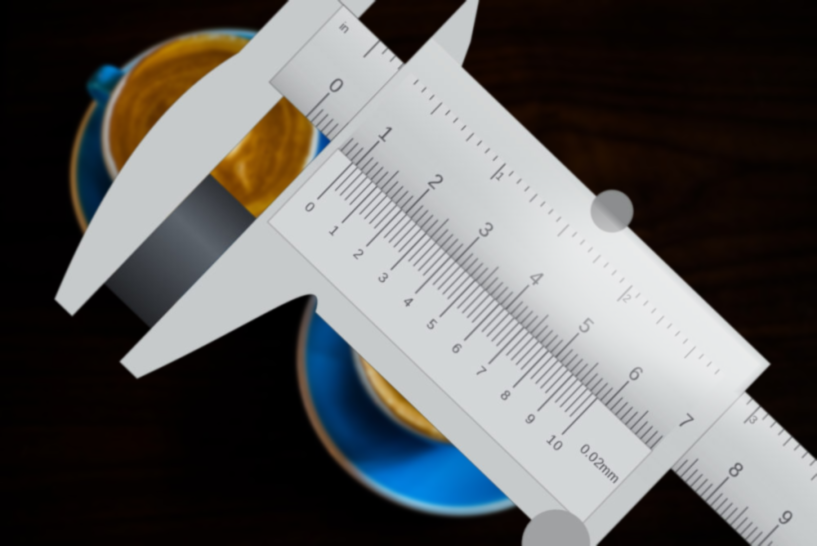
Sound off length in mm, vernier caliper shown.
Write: 9.4 mm
